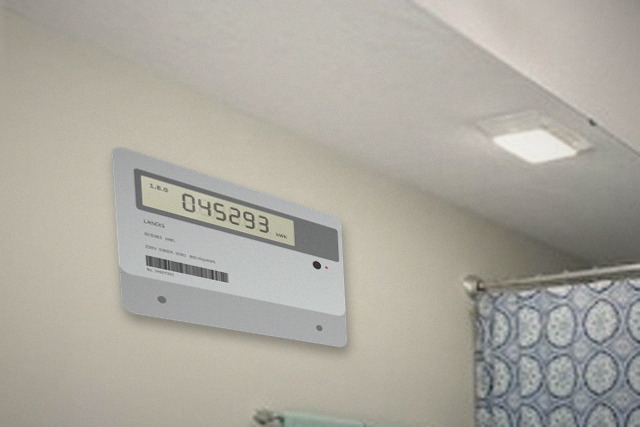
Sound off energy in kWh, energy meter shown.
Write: 45293 kWh
